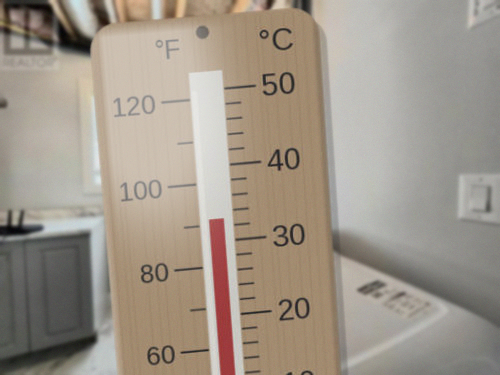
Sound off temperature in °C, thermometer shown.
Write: 33 °C
